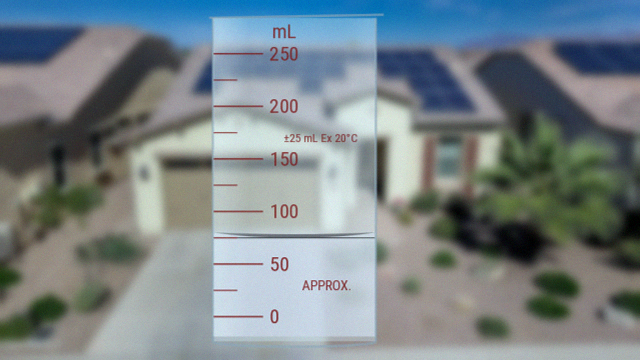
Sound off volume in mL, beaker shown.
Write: 75 mL
